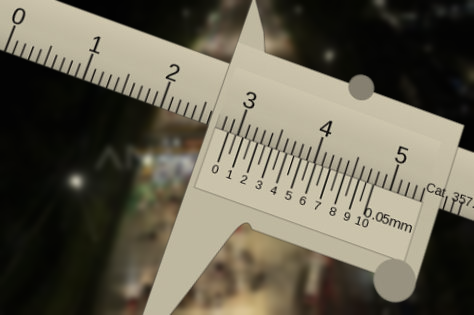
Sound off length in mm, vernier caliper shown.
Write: 28.8 mm
